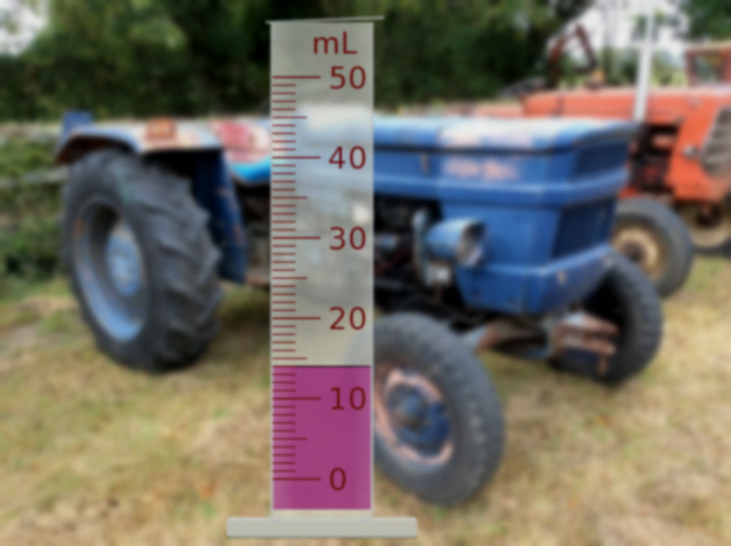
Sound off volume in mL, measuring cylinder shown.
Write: 14 mL
